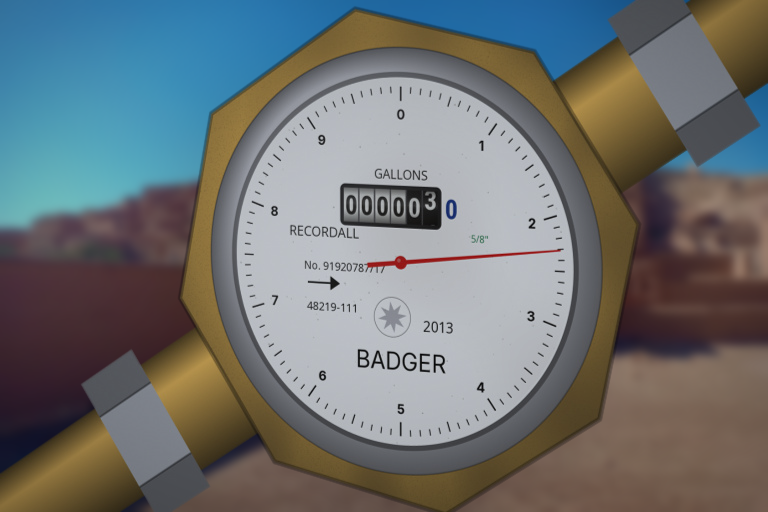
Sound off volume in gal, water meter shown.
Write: 32.3 gal
